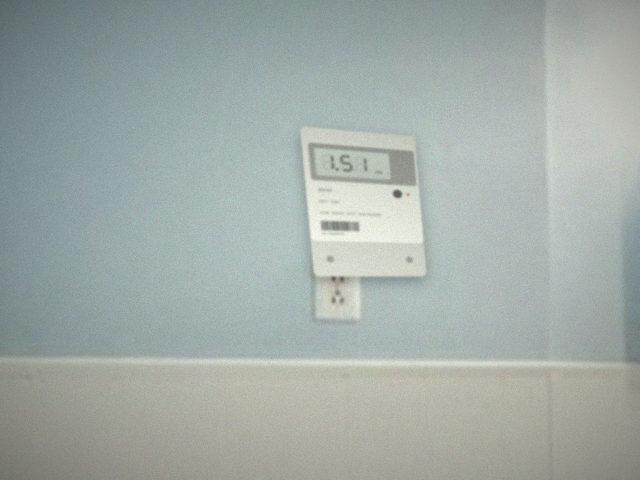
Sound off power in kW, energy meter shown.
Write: 1.51 kW
